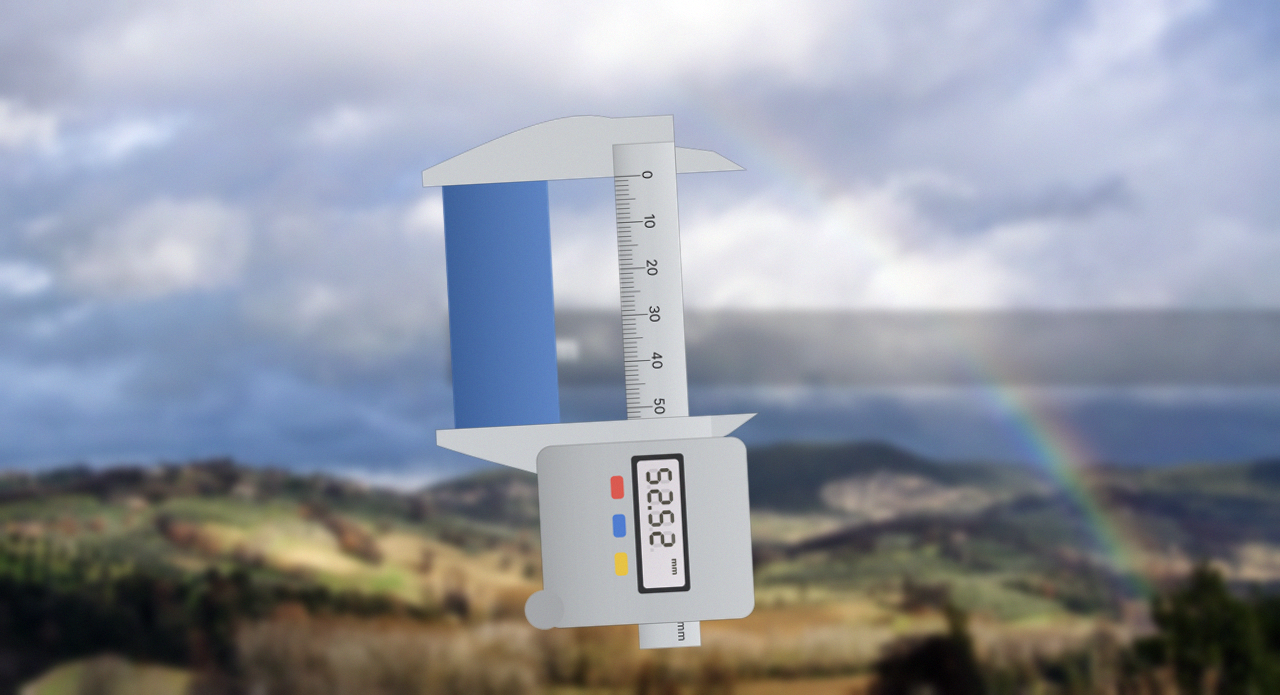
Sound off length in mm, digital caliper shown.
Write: 52.52 mm
